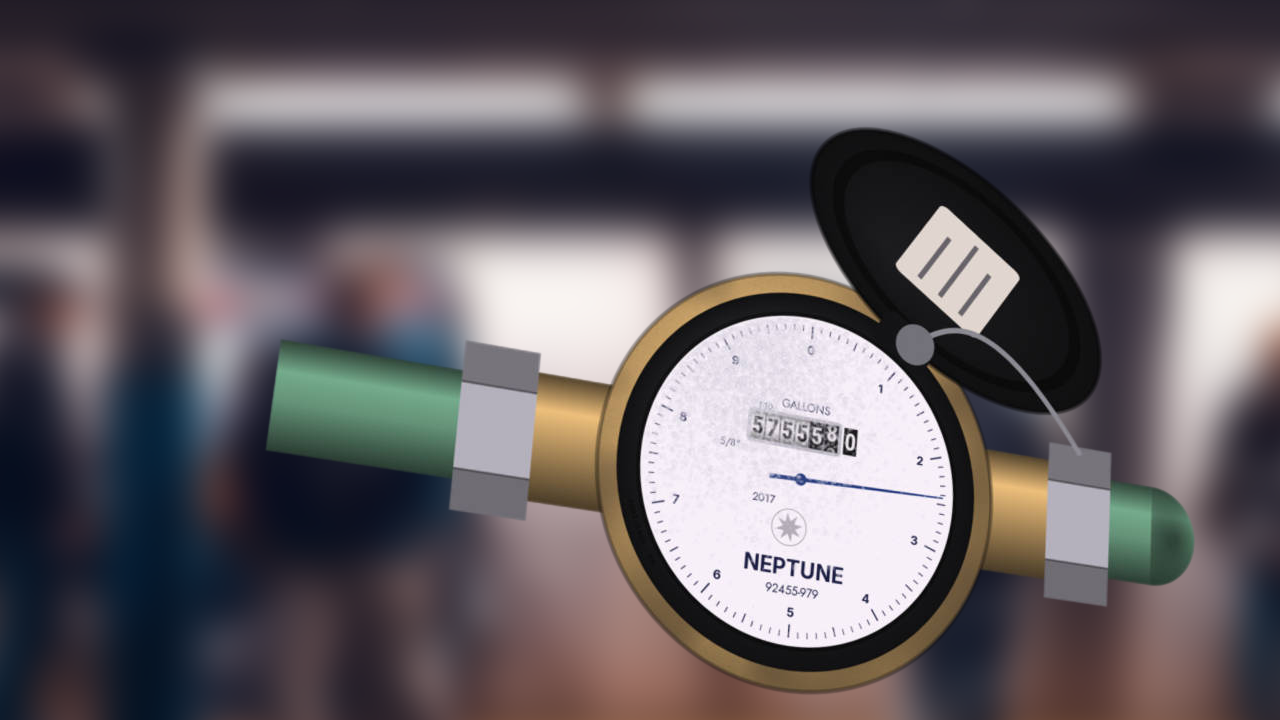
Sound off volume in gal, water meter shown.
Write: 5755582.4 gal
